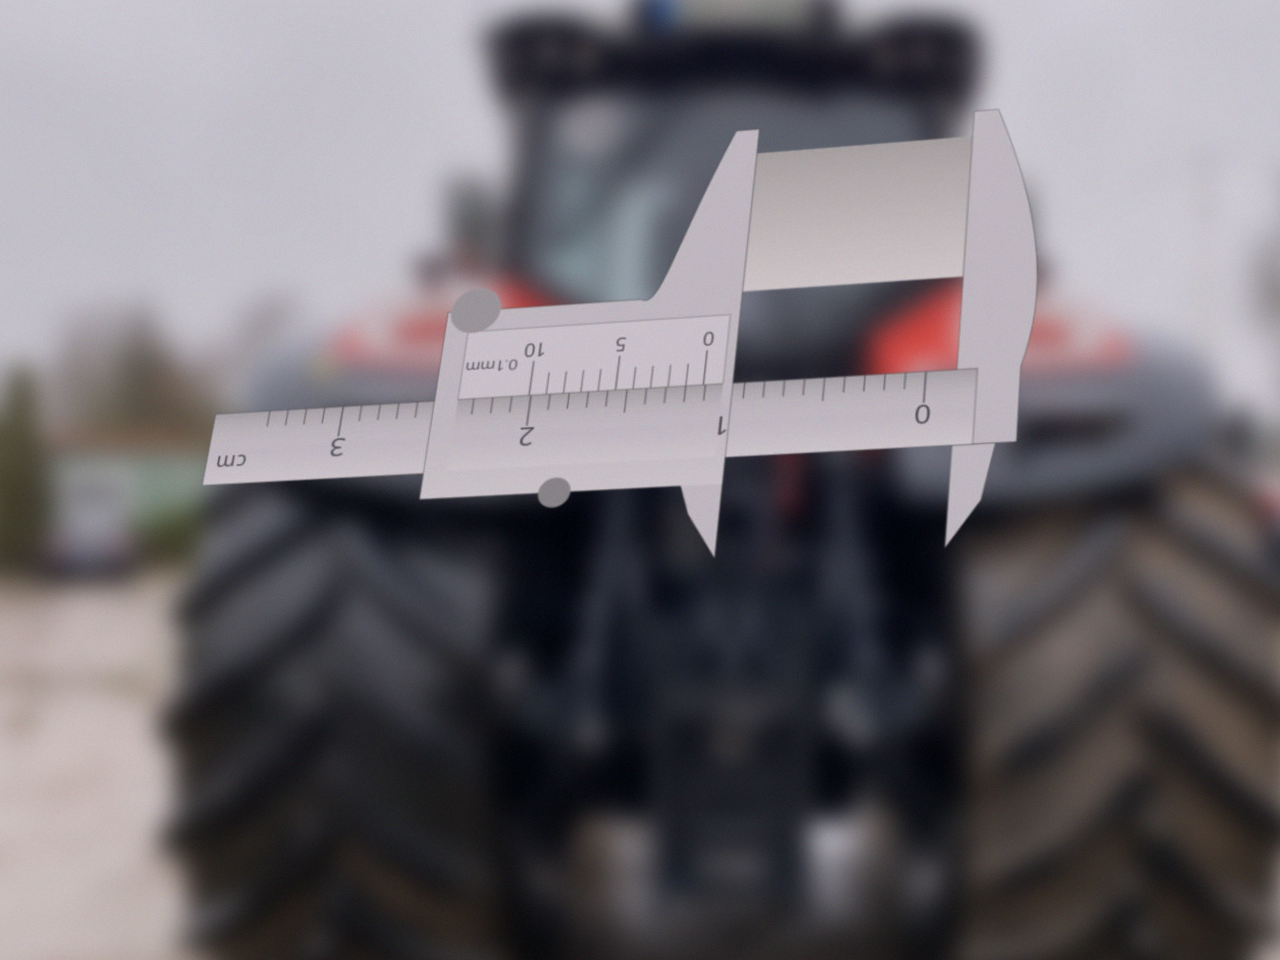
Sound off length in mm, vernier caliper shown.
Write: 11.1 mm
